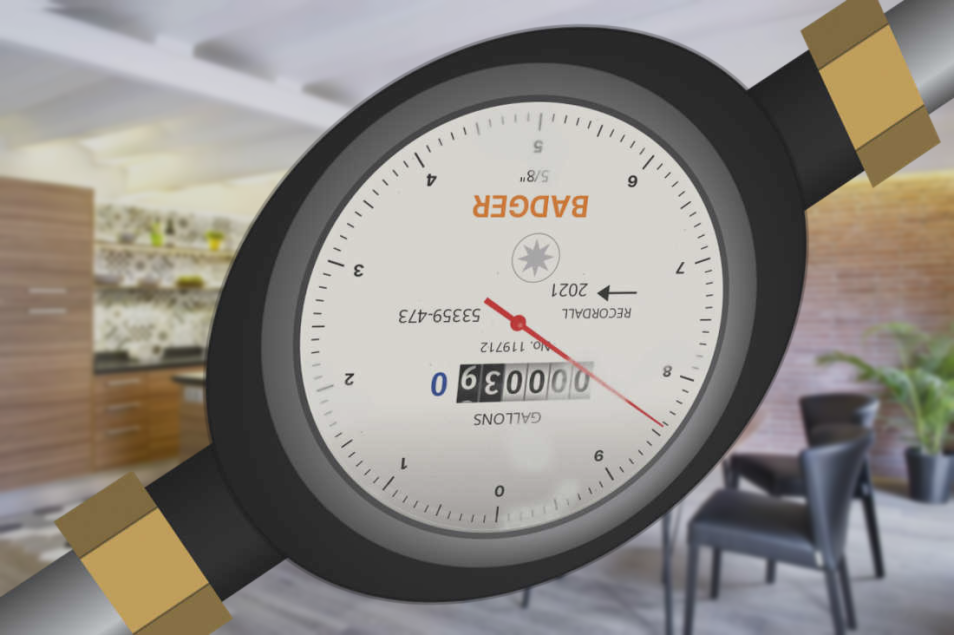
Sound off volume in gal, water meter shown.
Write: 388.4 gal
